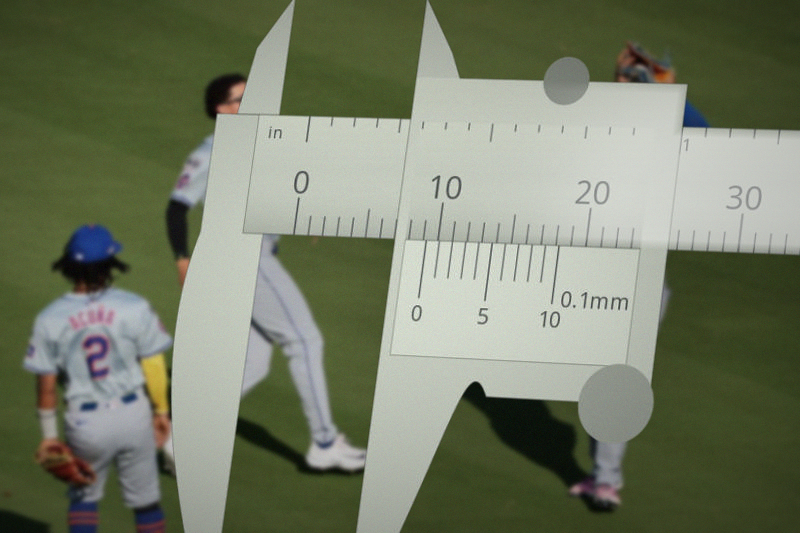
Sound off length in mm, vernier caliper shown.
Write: 9.2 mm
